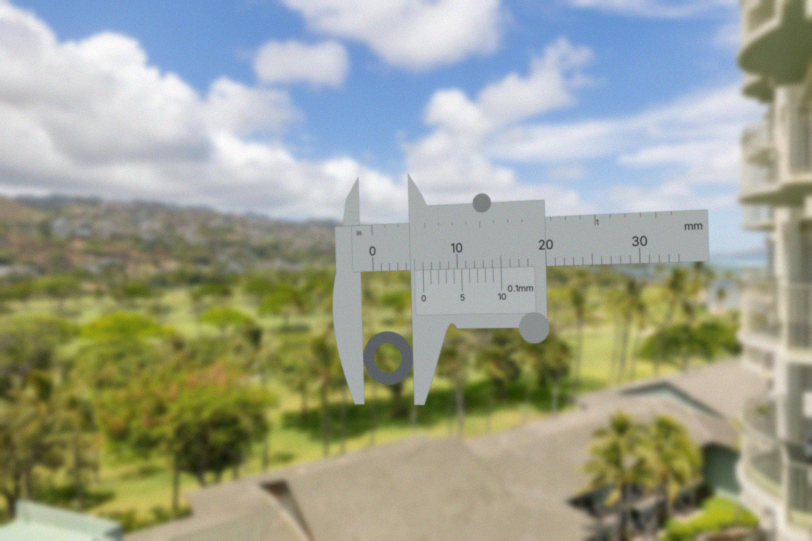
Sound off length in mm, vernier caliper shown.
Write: 6.0 mm
